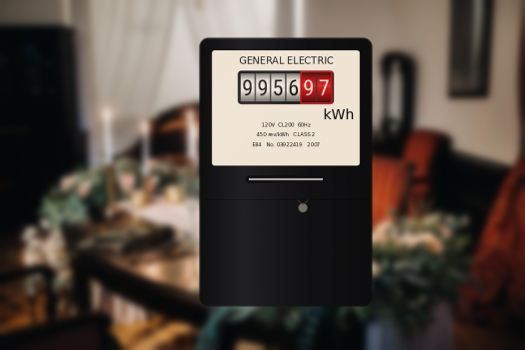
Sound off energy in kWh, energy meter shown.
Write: 9956.97 kWh
